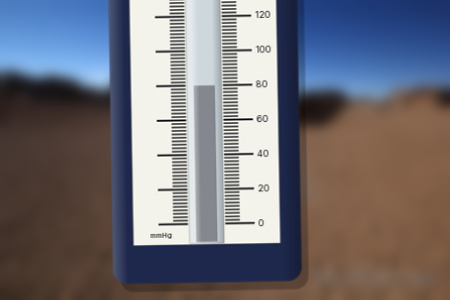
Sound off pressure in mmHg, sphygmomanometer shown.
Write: 80 mmHg
